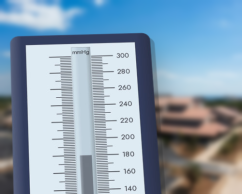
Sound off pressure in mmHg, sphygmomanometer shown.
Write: 180 mmHg
